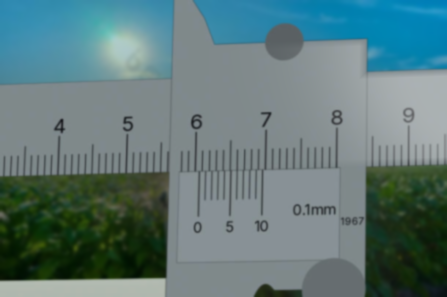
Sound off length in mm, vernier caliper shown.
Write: 60.6 mm
